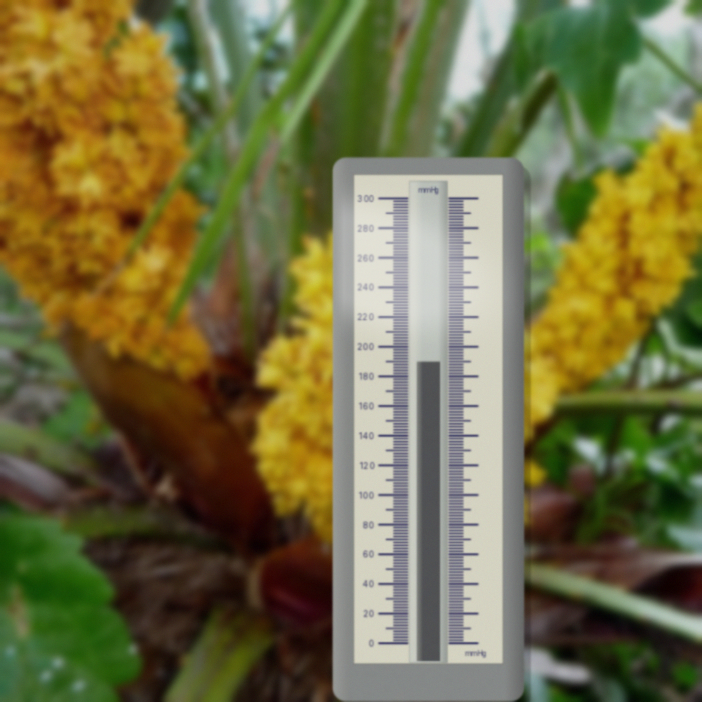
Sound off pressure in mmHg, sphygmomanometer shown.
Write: 190 mmHg
